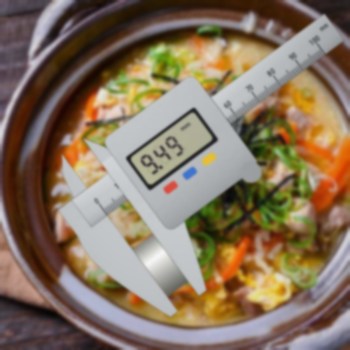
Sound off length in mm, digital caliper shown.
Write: 9.49 mm
